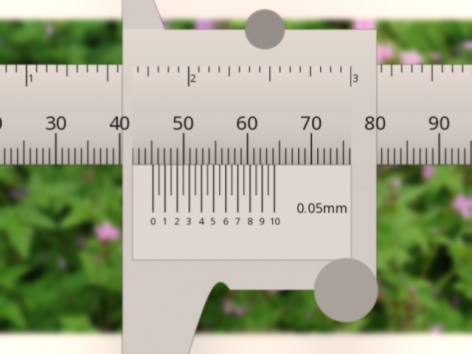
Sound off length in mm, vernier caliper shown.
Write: 45.2 mm
